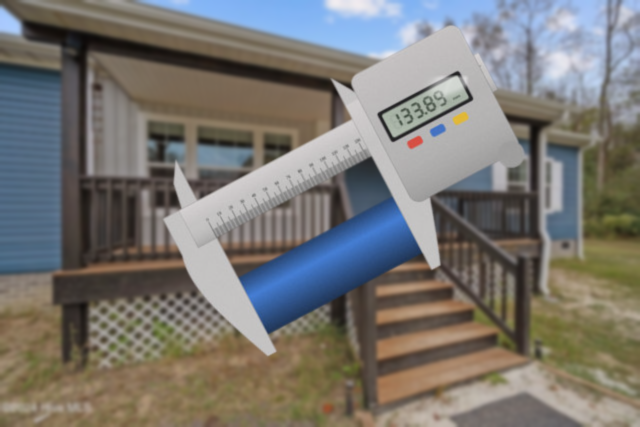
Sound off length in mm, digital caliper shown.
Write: 133.89 mm
